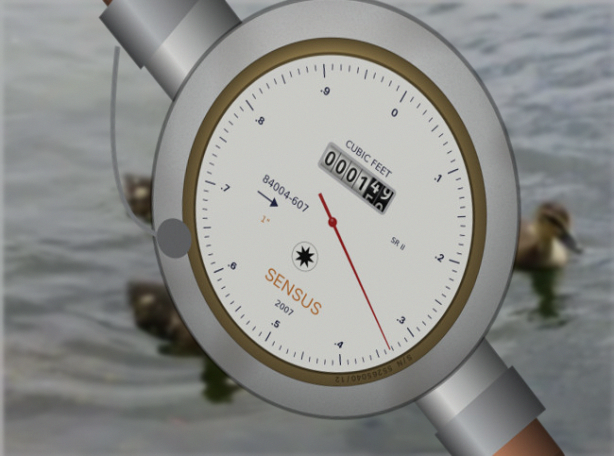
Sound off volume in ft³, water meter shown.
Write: 149.33 ft³
